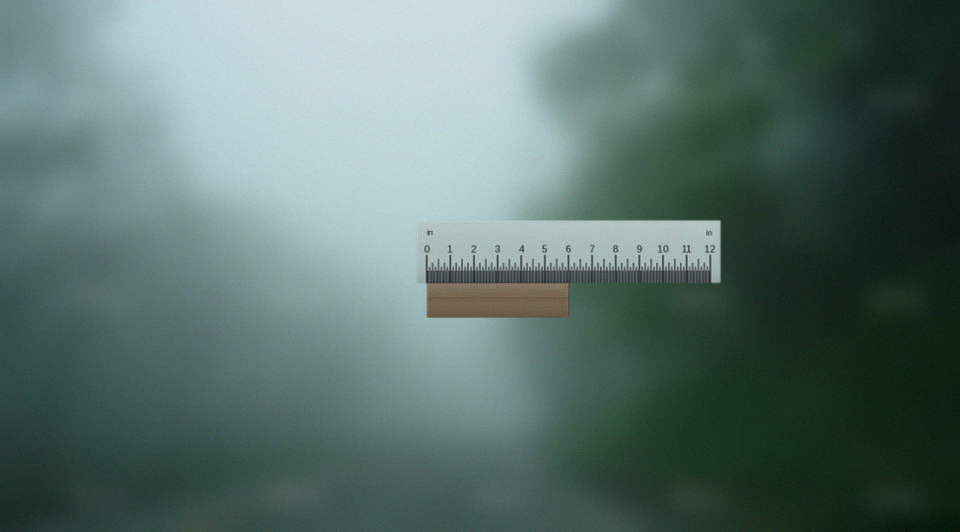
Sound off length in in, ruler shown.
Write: 6 in
